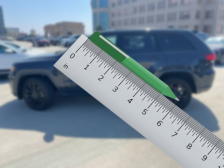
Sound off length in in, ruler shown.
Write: 6 in
